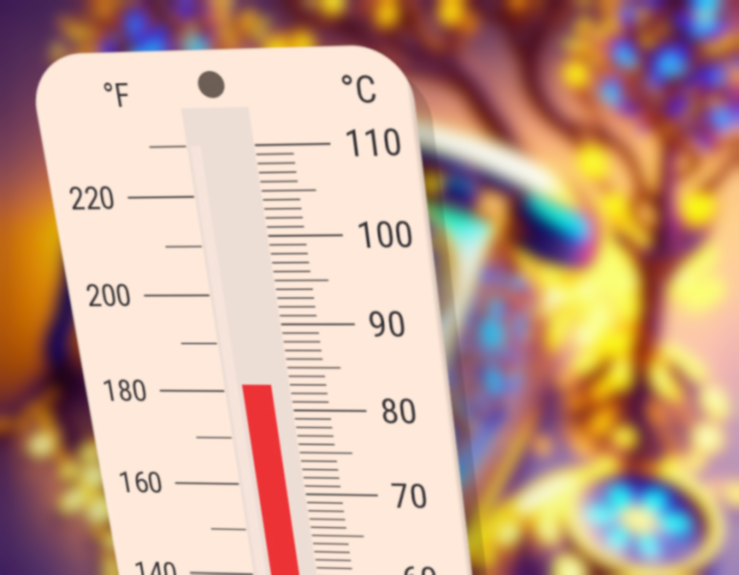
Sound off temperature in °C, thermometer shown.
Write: 83 °C
